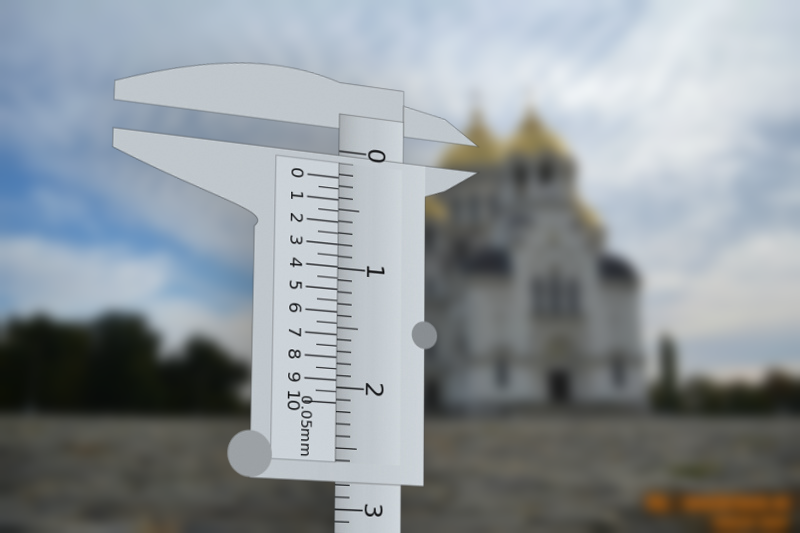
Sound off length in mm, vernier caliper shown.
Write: 2.3 mm
